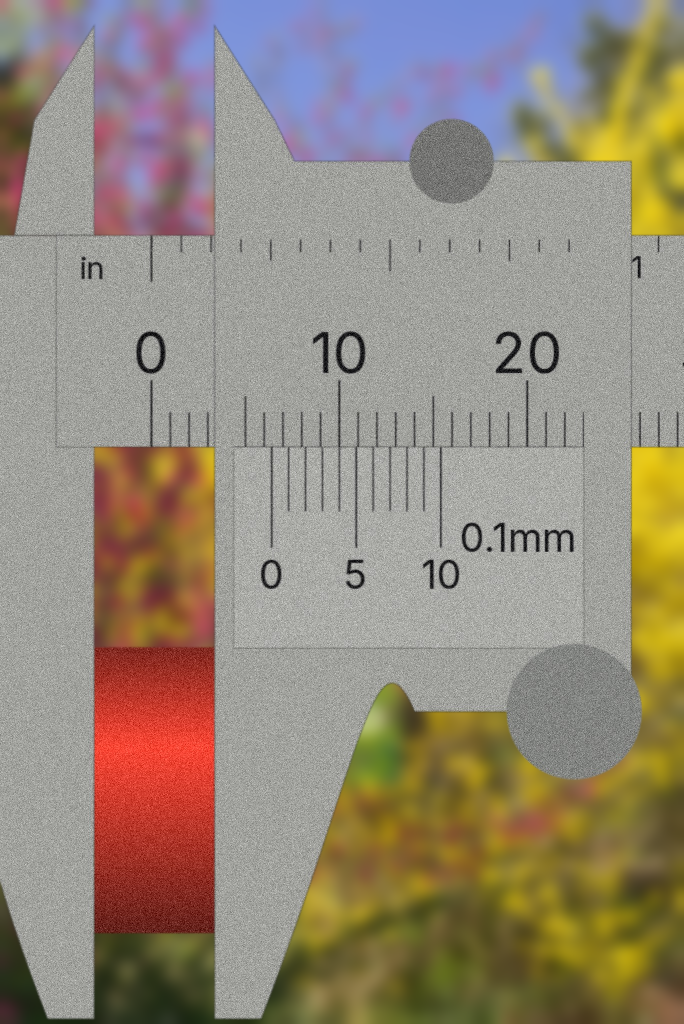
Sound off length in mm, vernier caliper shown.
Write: 6.4 mm
